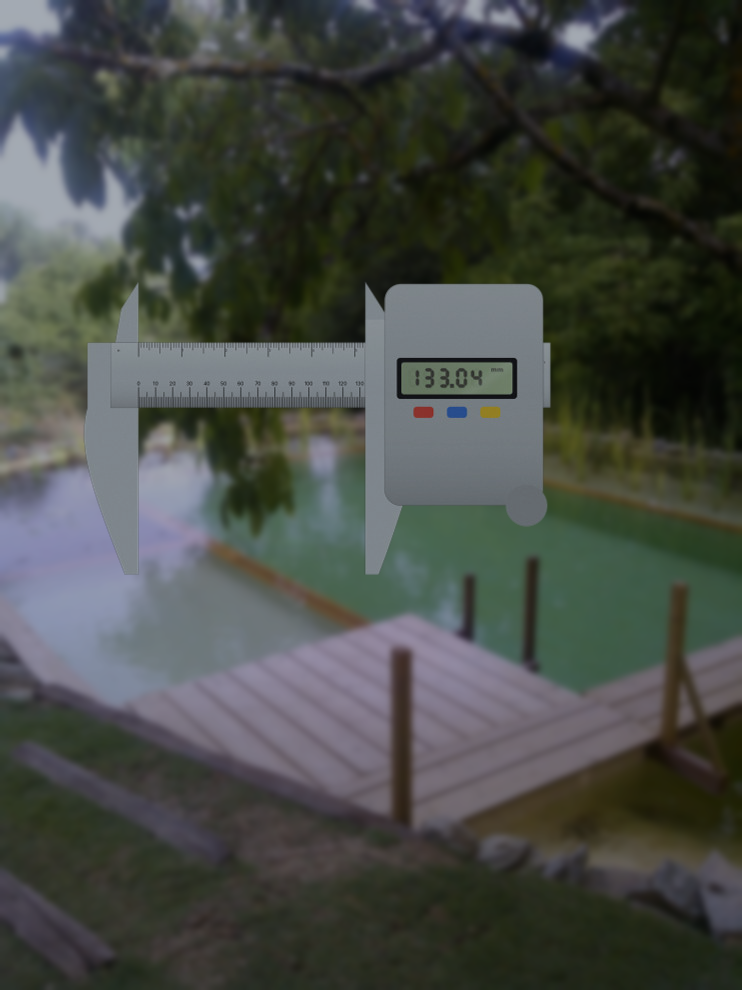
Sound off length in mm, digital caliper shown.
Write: 133.04 mm
